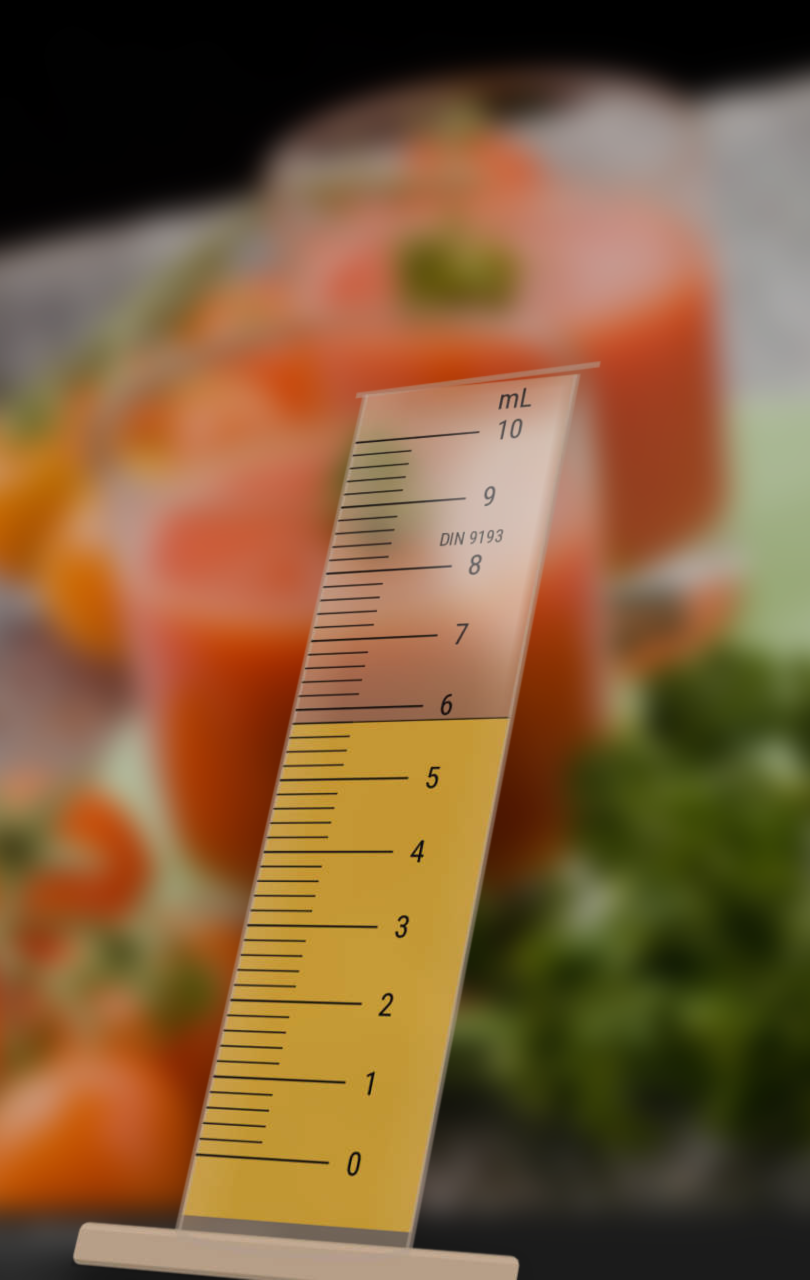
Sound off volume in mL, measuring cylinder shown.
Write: 5.8 mL
